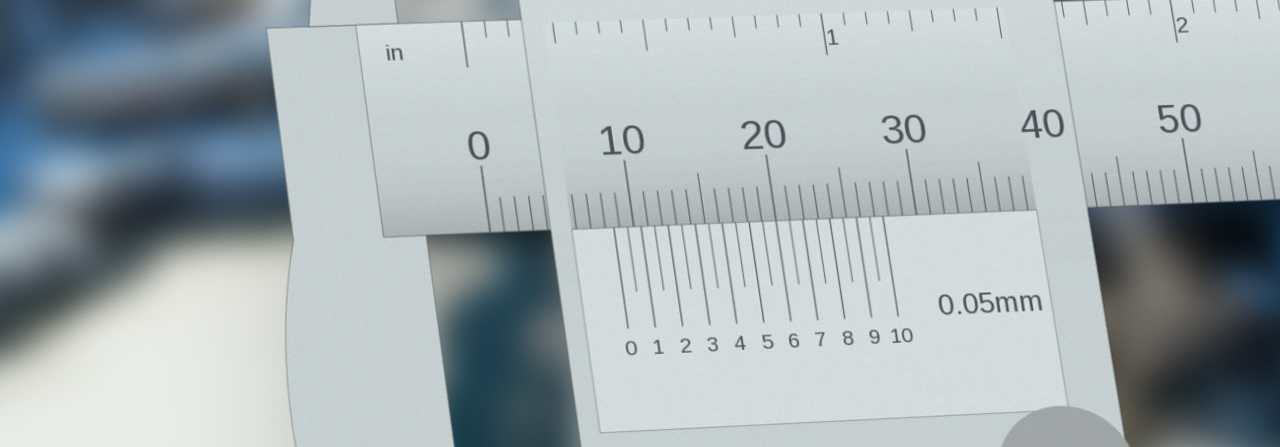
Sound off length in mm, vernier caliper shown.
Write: 8.6 mm
